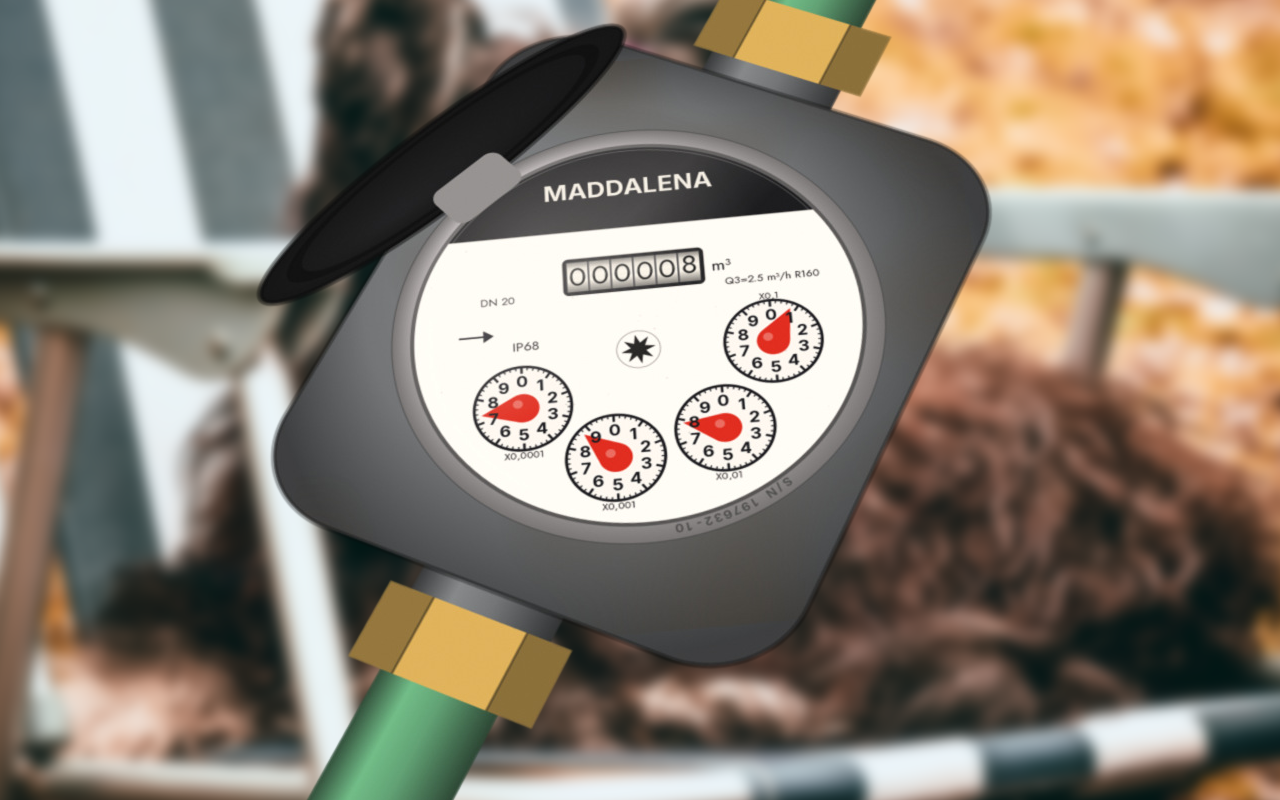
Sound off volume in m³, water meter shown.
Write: 8.0787 m³
